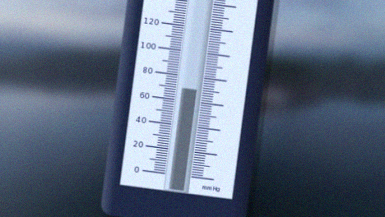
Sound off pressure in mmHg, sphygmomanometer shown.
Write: 70 mmHg
